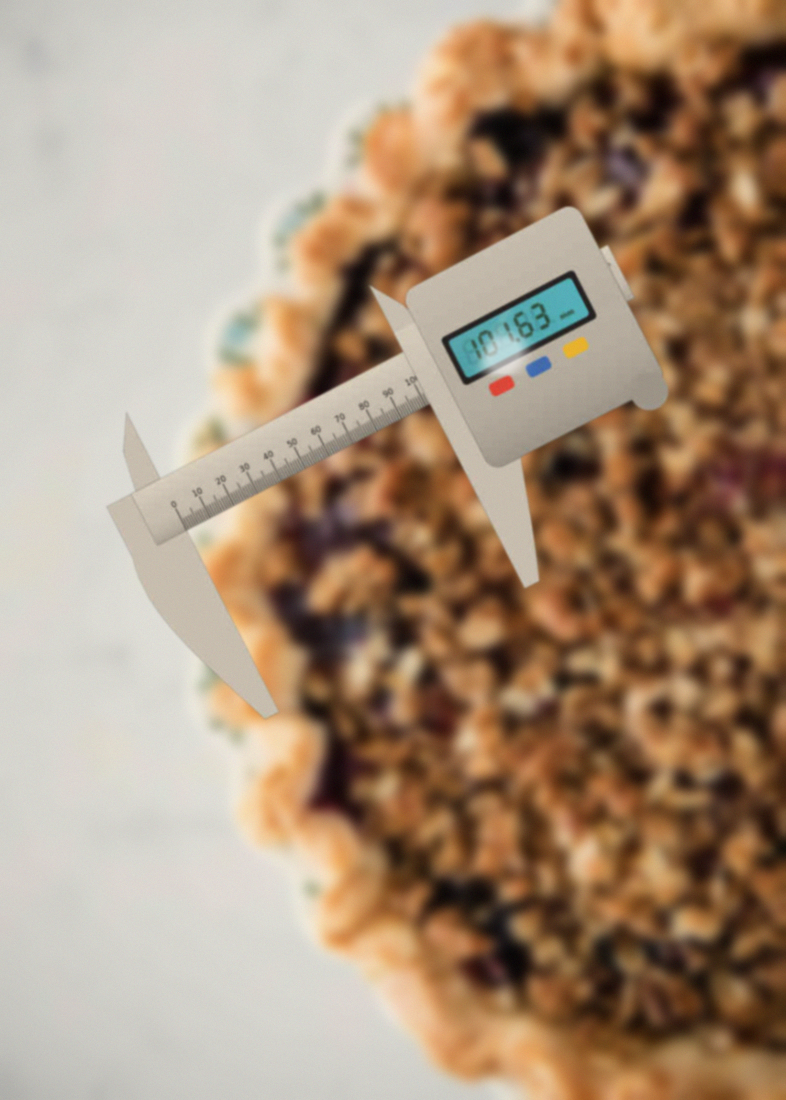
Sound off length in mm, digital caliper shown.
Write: 101.63 mm
